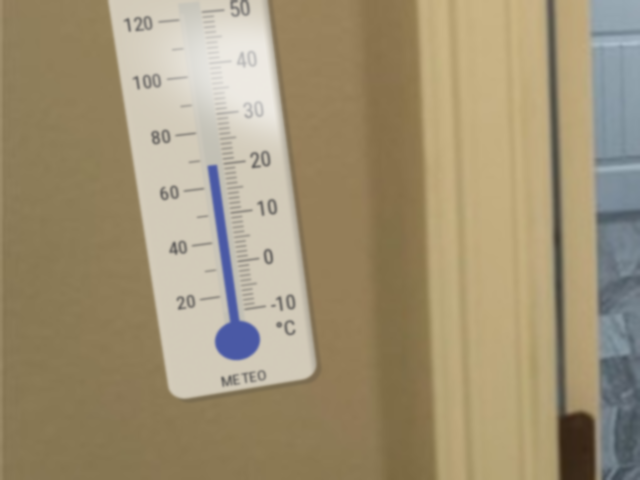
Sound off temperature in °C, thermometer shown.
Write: 20 °C
